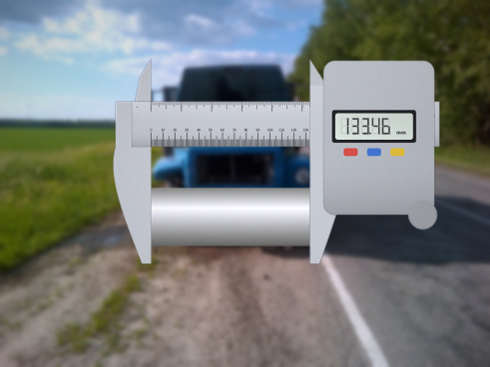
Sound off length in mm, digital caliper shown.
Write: 133.46 mm
